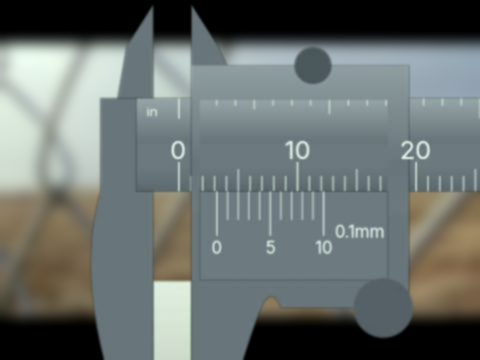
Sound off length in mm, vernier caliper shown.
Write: 3.2 mm
